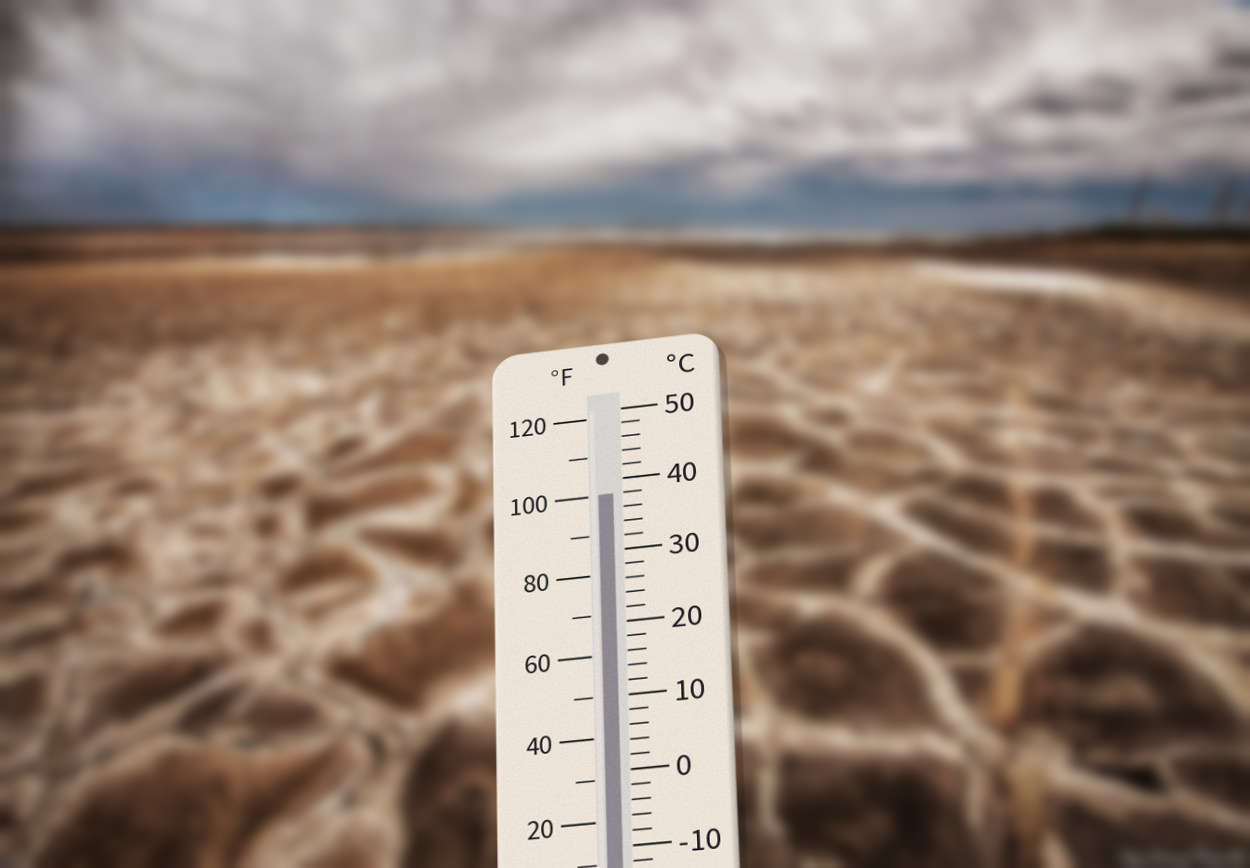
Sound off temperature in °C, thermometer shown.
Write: 38 °C
